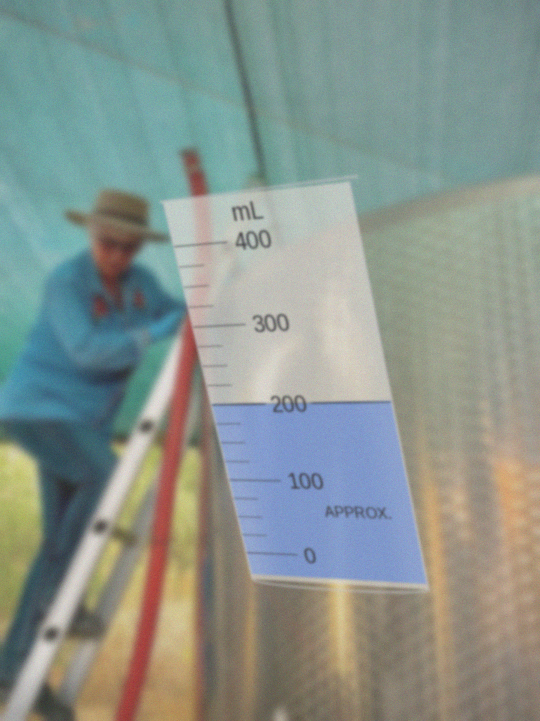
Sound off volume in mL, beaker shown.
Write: 200 mL
